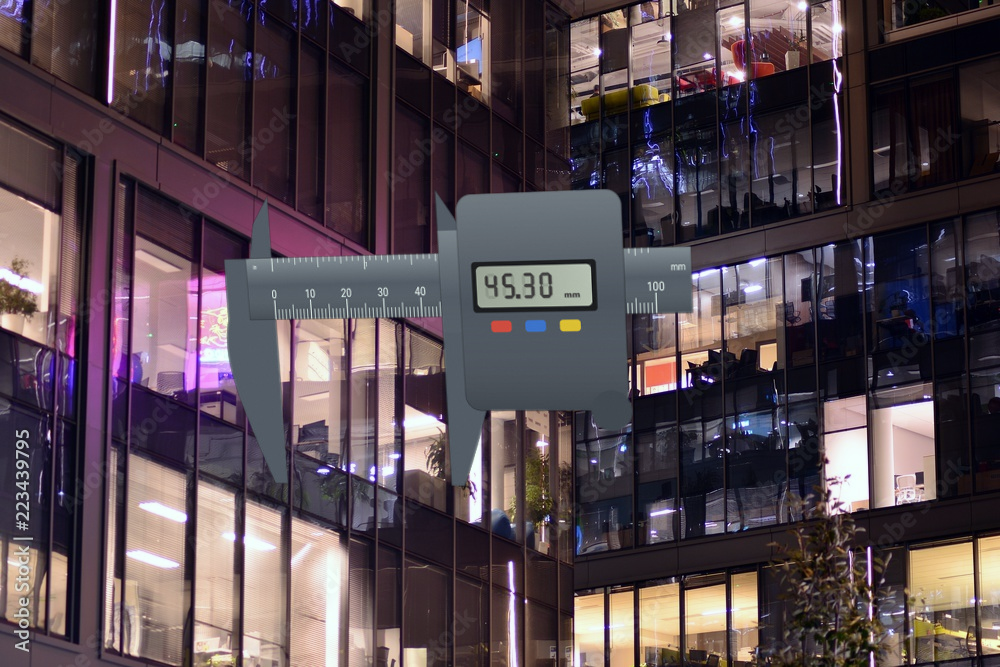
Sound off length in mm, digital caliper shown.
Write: 45.30 mm
